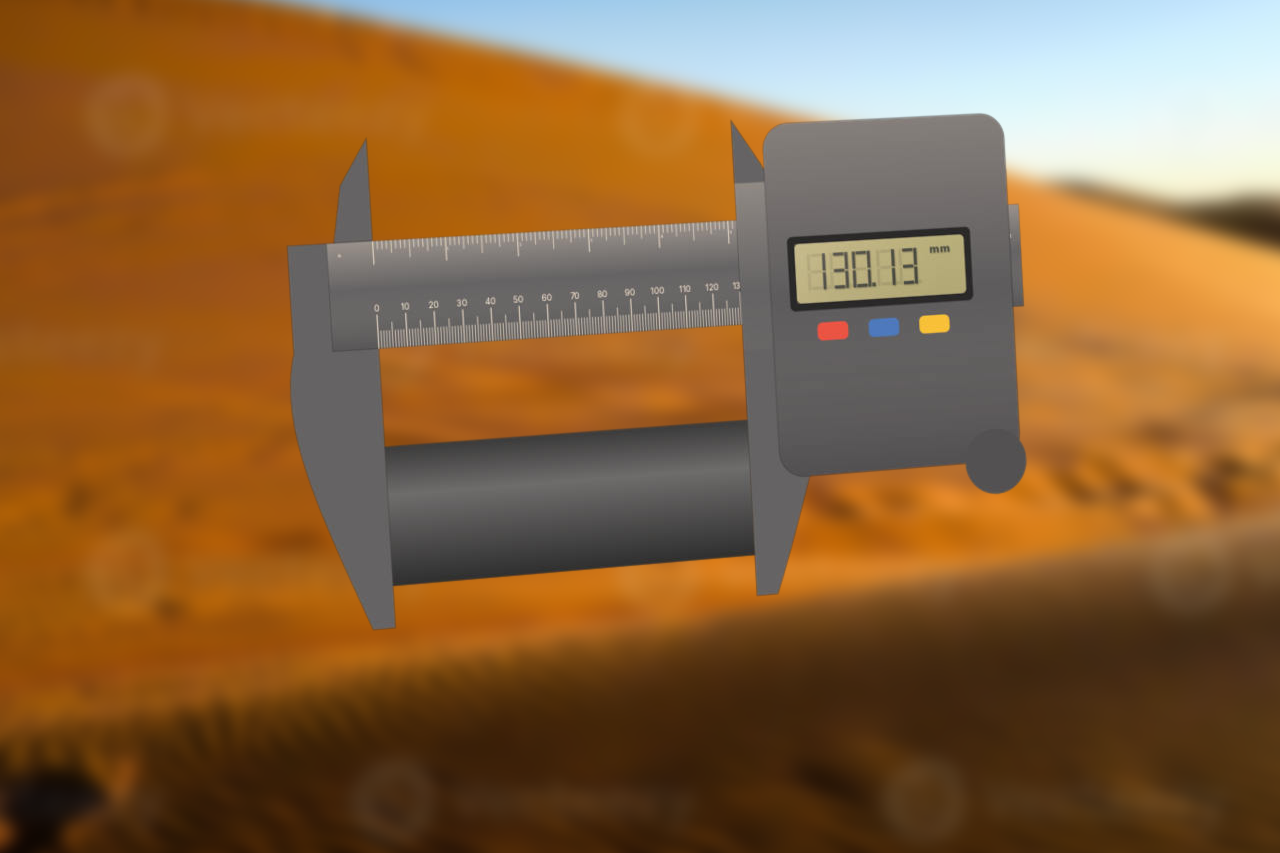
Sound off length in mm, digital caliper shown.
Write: 130.13 mm
